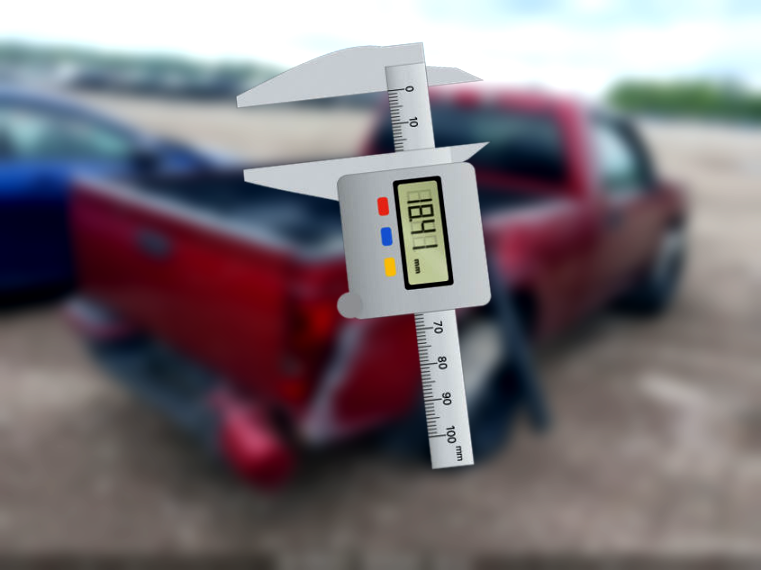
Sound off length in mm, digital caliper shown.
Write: 18.41 mm
